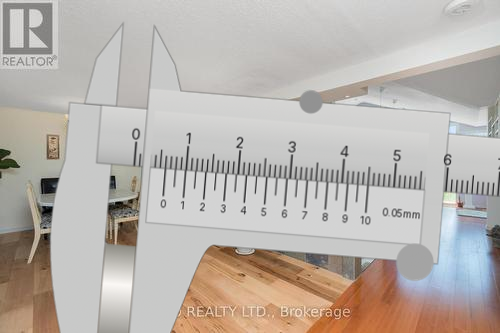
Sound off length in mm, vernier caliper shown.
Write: 6.0 mm
